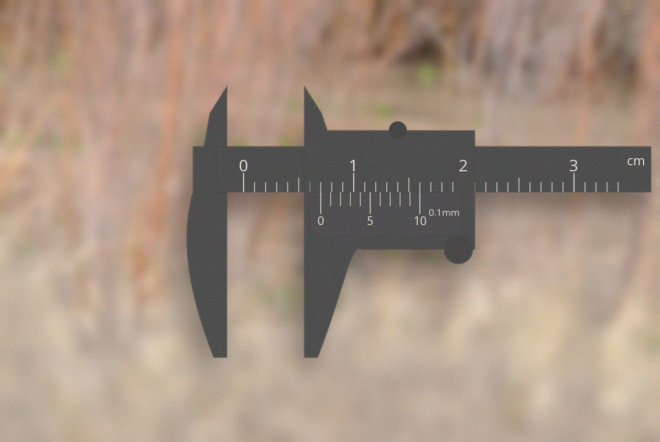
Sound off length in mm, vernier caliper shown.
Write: 7.0 mm
